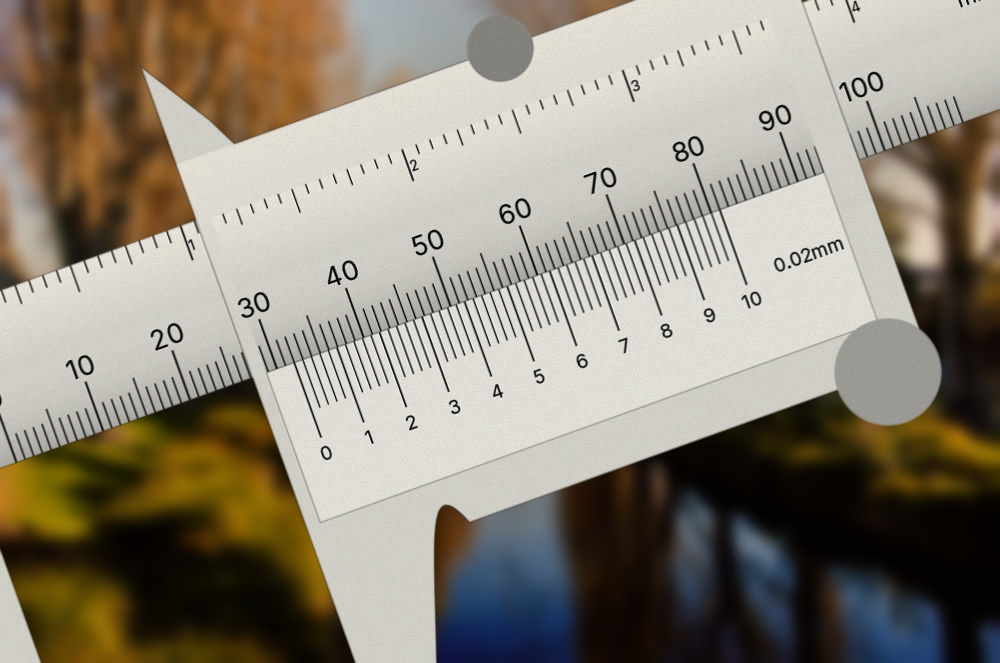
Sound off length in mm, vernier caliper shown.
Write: 32.0 mm
